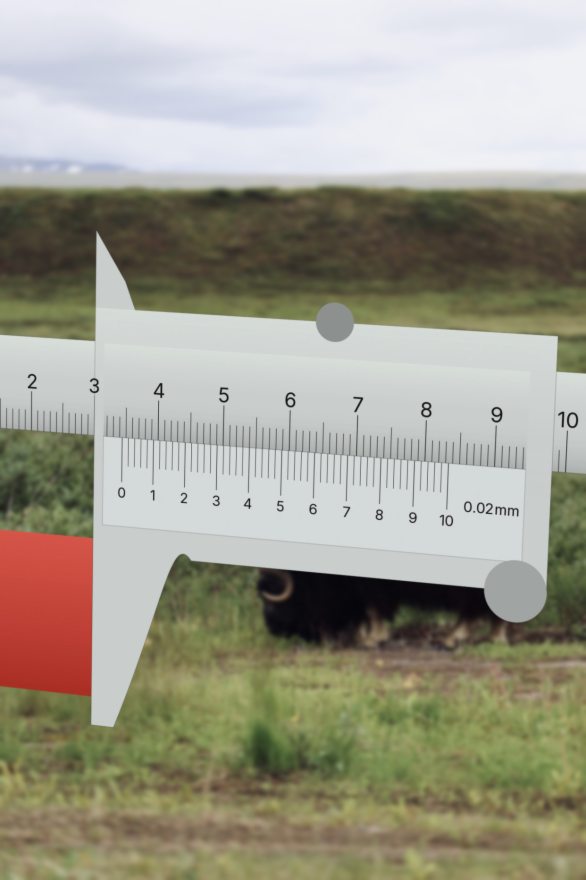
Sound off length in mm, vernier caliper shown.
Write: 34.4 mm
